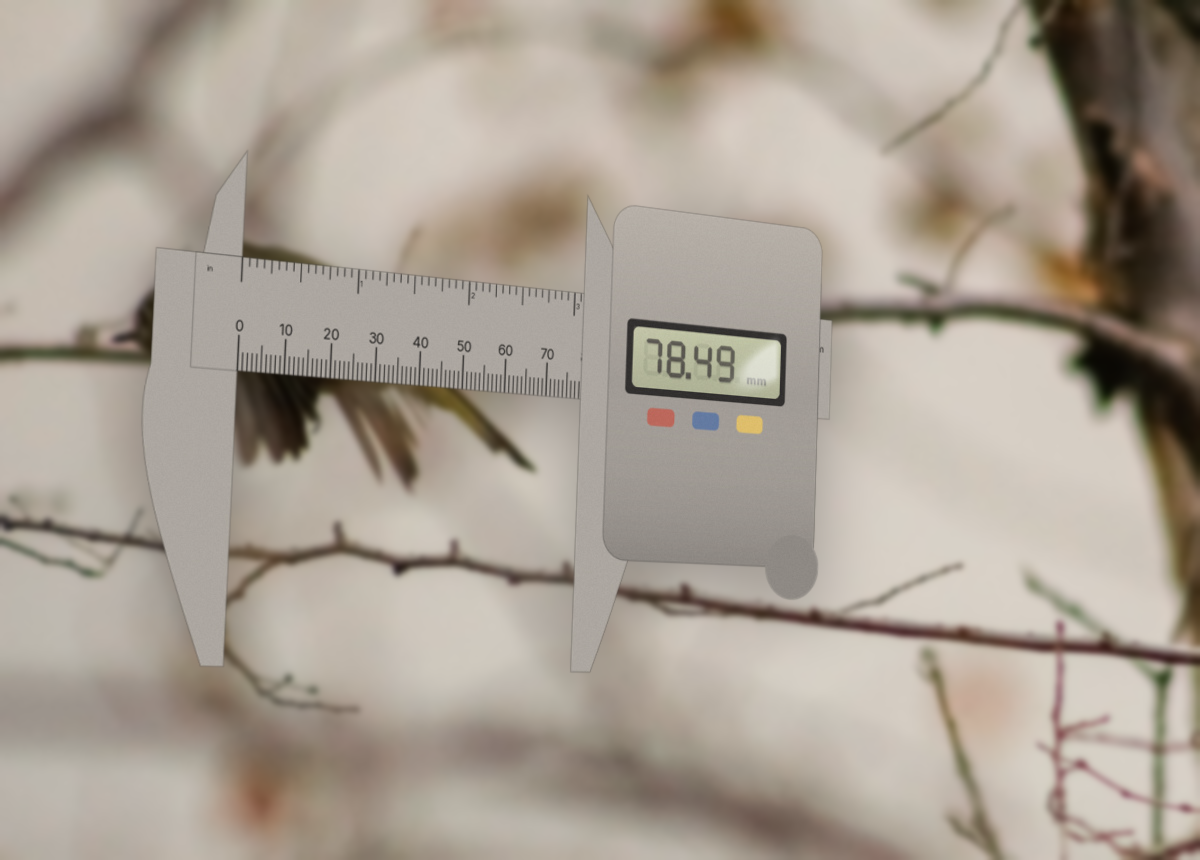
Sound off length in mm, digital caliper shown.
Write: 78.49 mm
